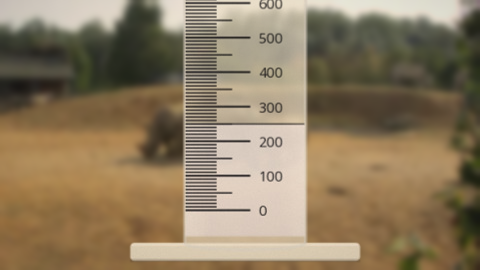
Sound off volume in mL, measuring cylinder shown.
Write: 250 mL
